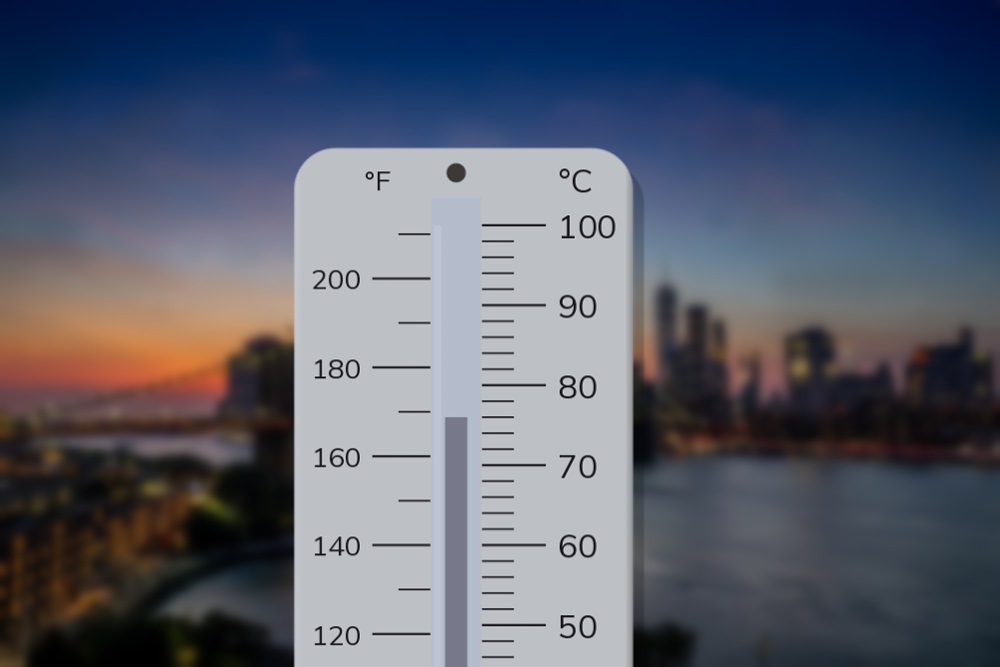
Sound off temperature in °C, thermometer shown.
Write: 76 °C
